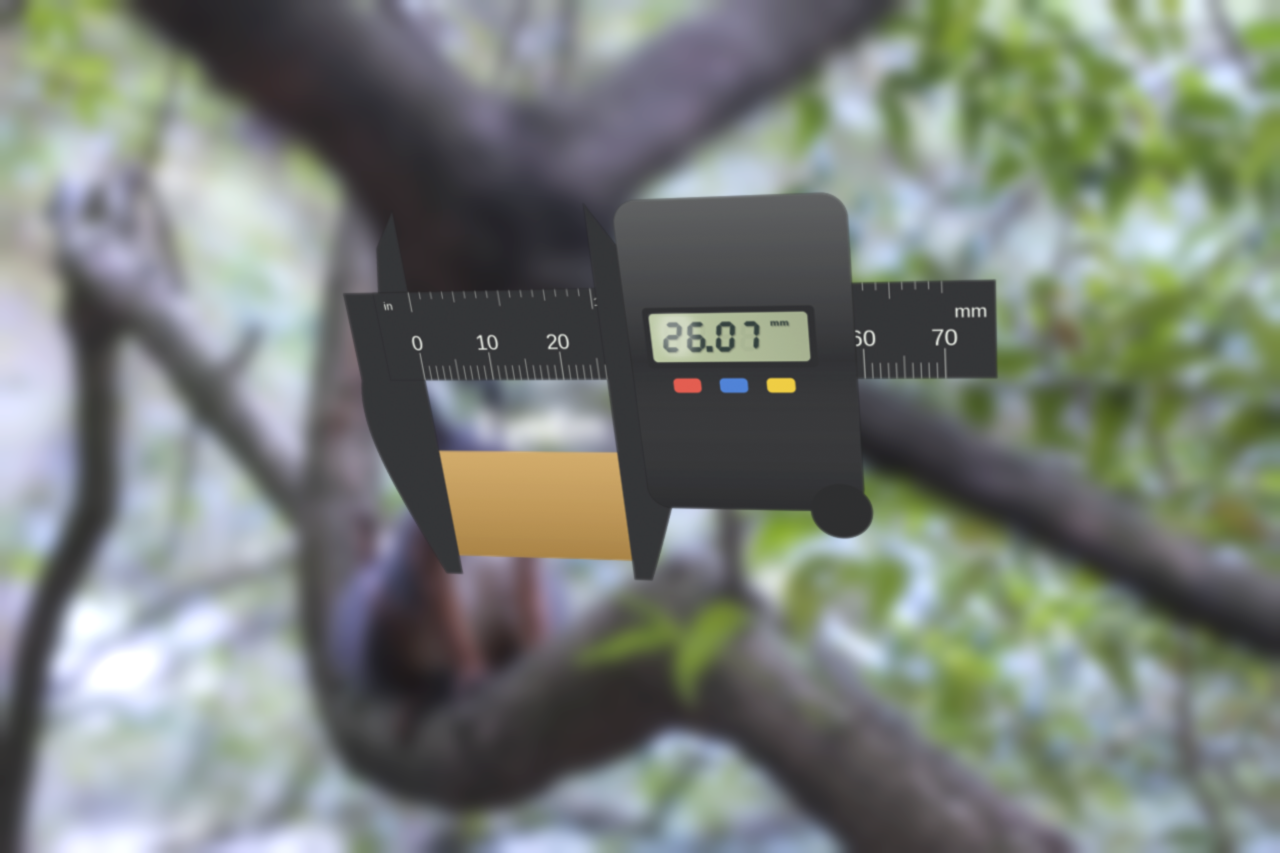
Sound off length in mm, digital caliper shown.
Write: 26.07 mm
